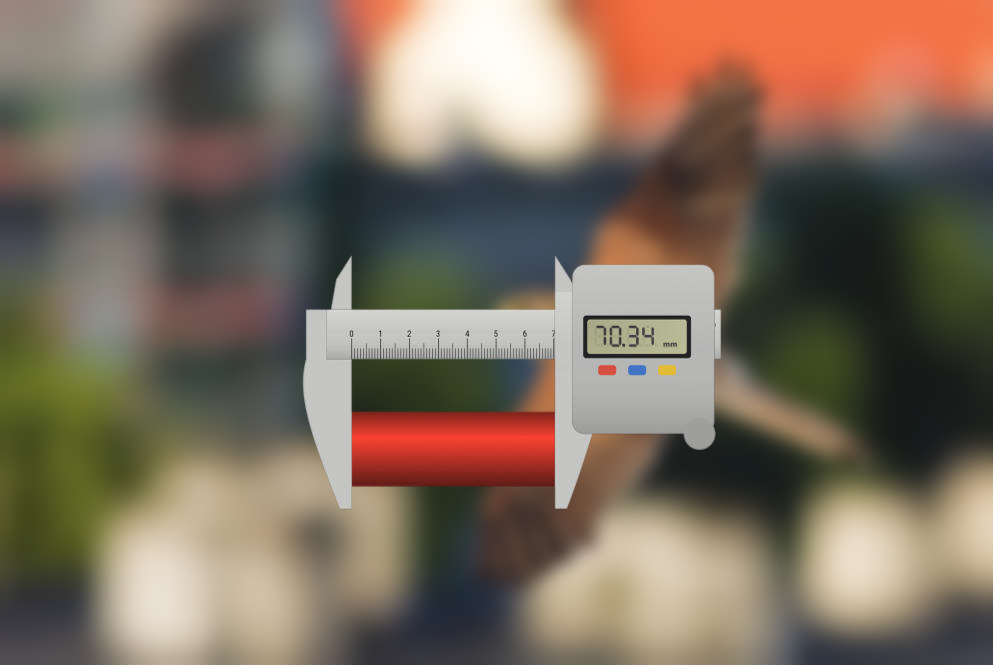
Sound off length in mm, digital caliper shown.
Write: 70.34 mm
